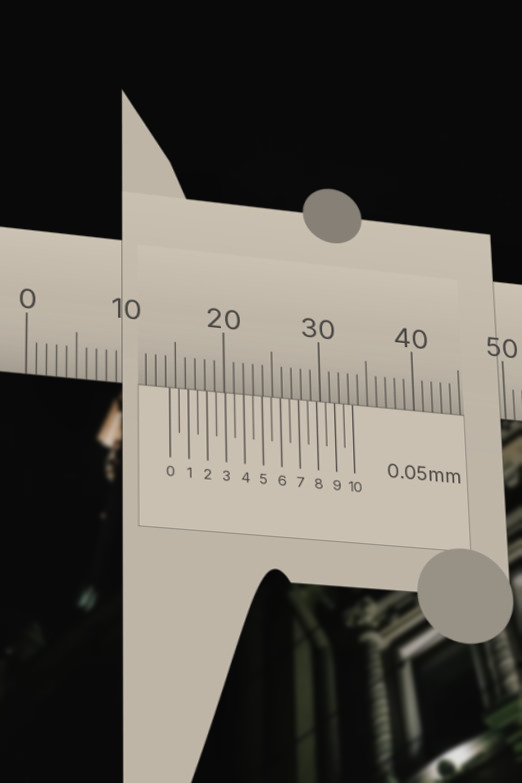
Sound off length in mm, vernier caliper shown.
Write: 14.4 mm
